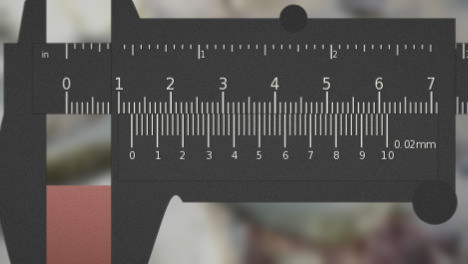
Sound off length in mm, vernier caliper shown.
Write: 12.5 mm
